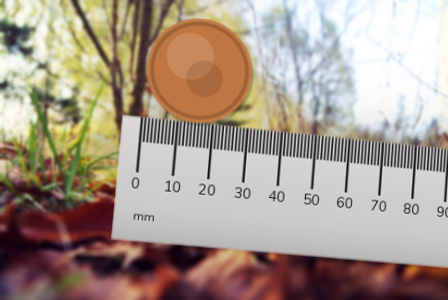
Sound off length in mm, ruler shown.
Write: 30 mm
